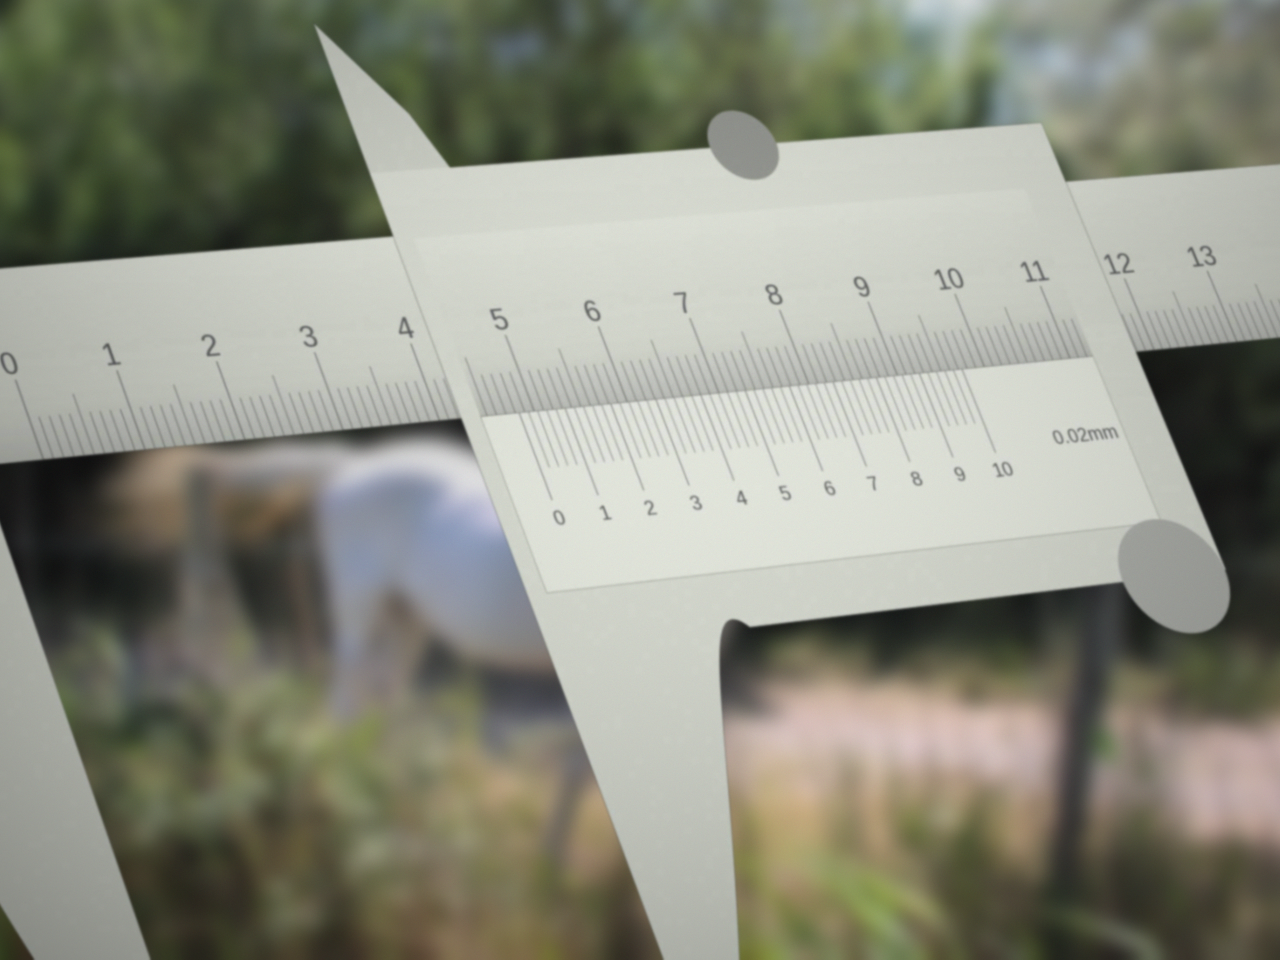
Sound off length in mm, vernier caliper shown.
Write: 48.4 mm
